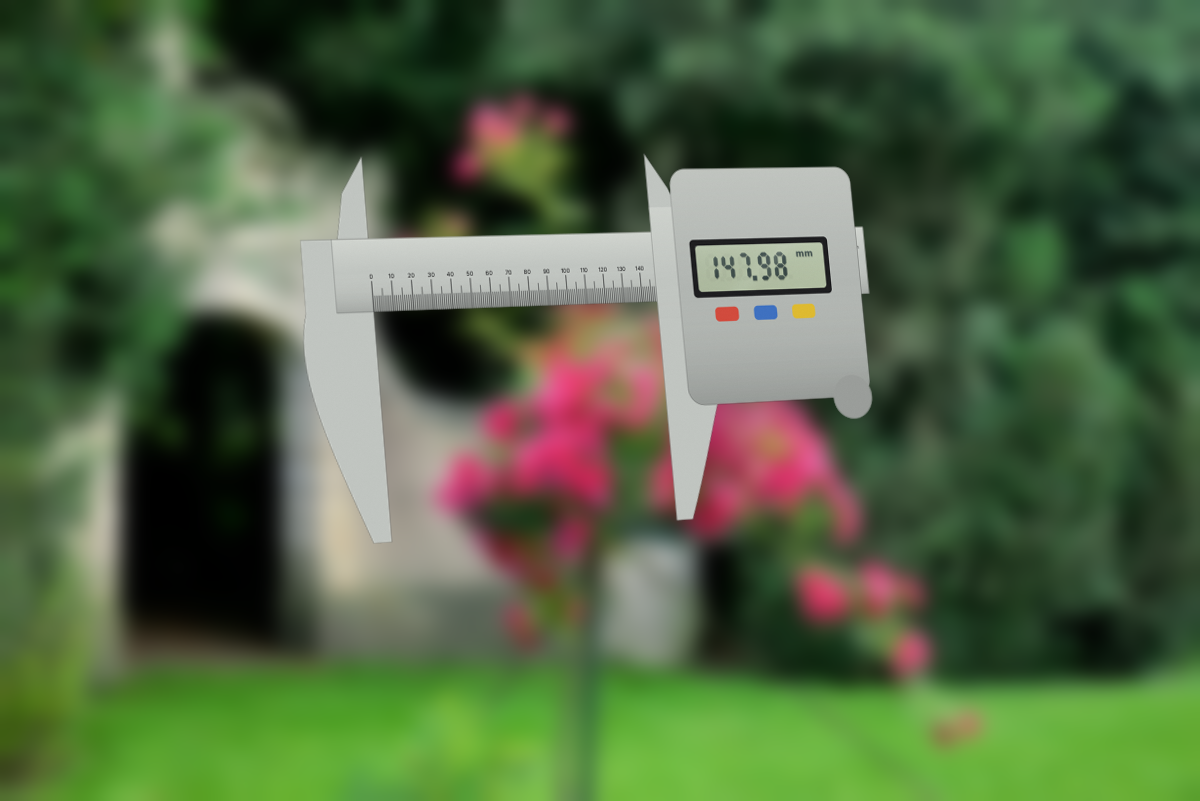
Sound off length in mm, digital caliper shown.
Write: 147.98 mm
